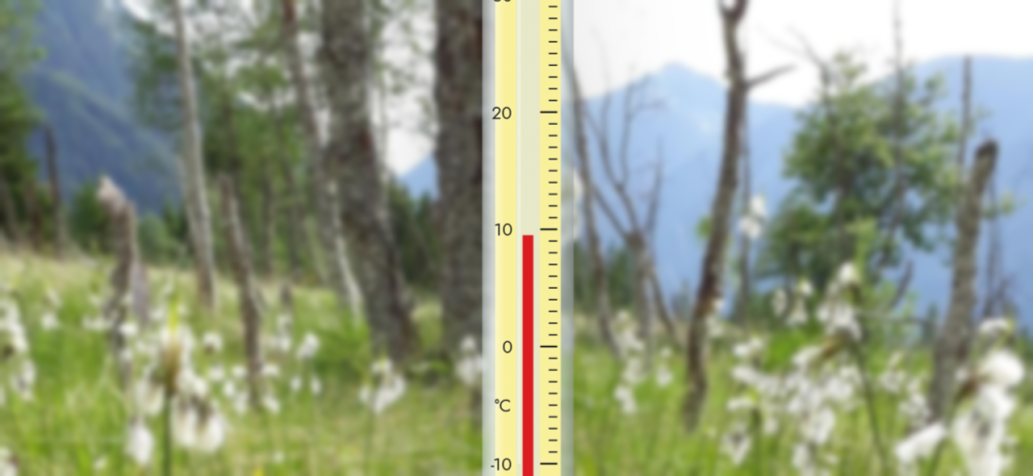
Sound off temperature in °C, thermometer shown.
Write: 9.5 °C
